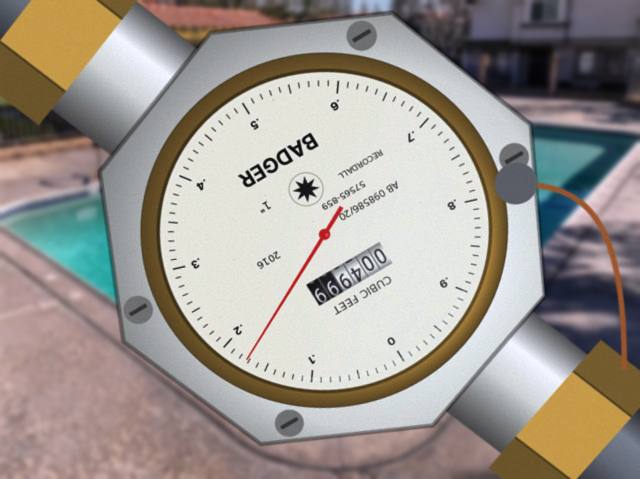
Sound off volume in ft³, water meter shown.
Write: 4999.17 ft³
